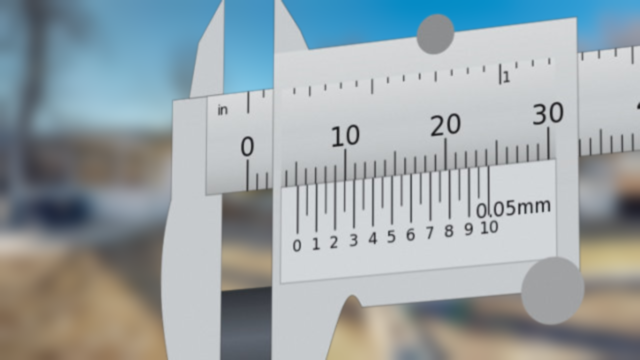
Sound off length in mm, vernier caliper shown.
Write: 5.2 mm
